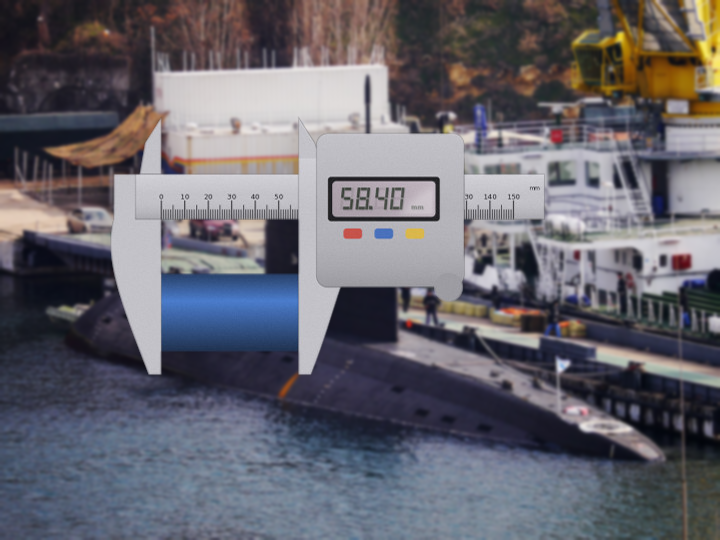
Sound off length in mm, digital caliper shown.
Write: 58.40 mm
